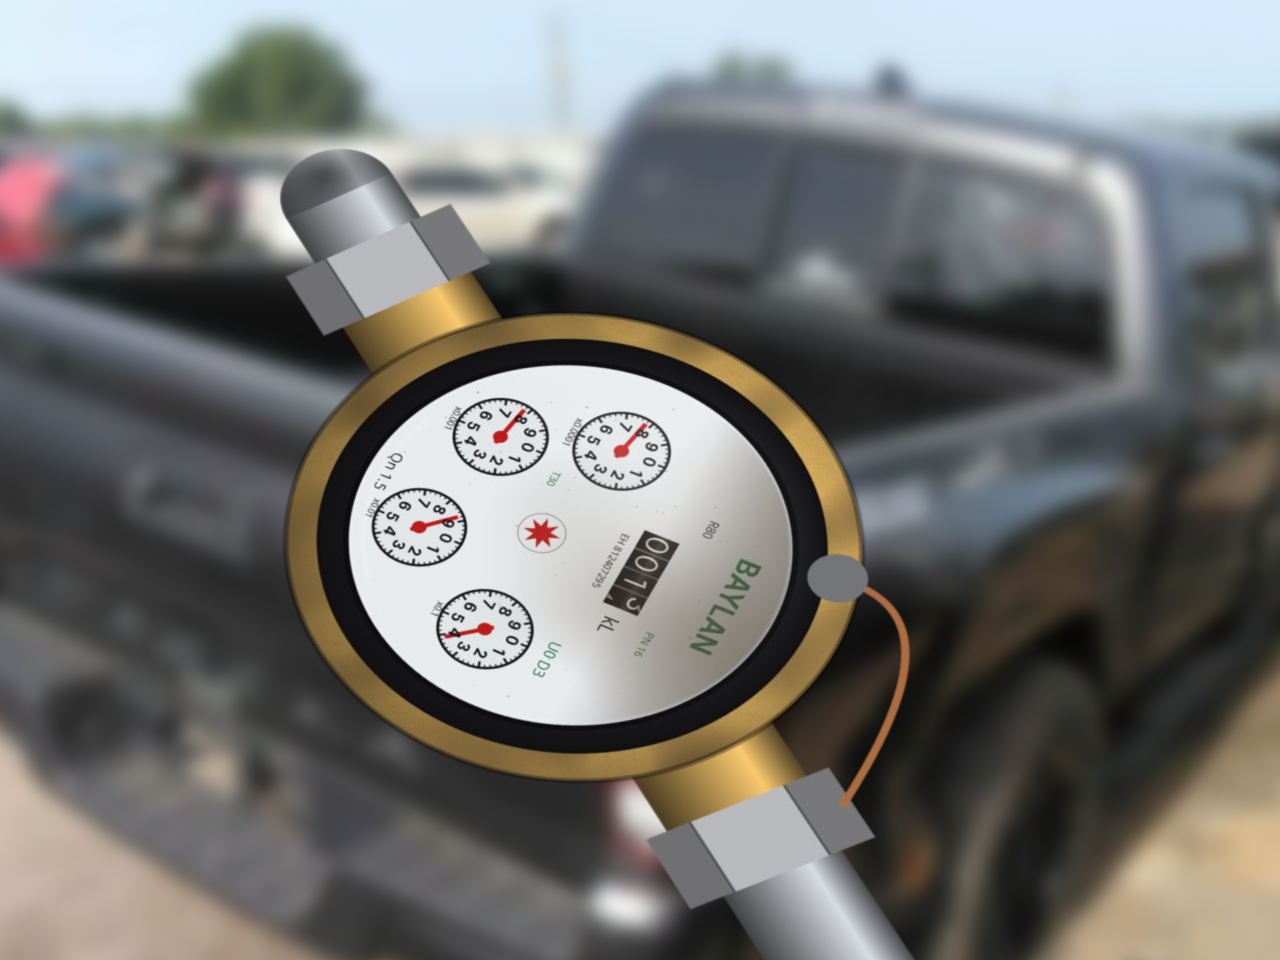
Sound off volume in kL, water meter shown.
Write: 13.3877 kL
